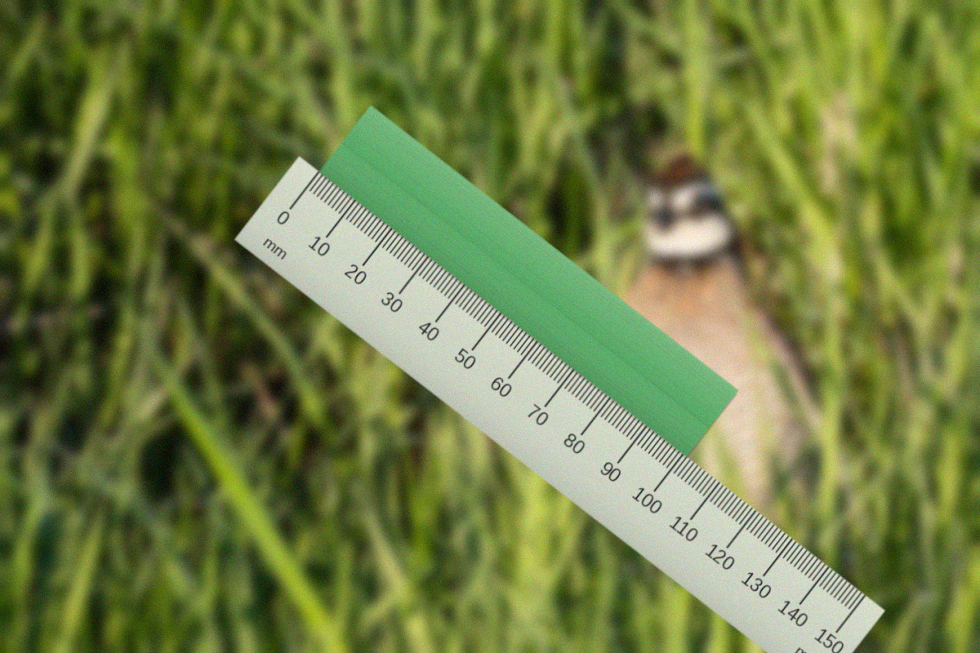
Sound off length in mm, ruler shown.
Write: 101 mm
